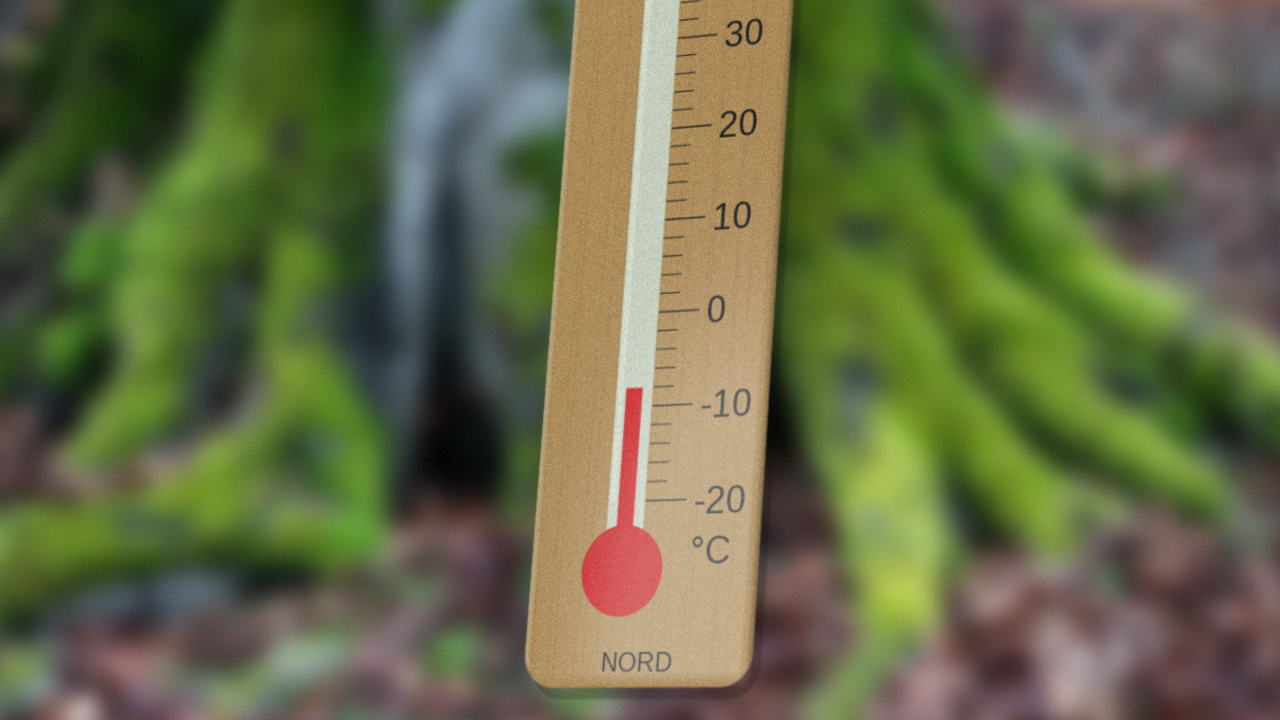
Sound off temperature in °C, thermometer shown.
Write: -8 °C
